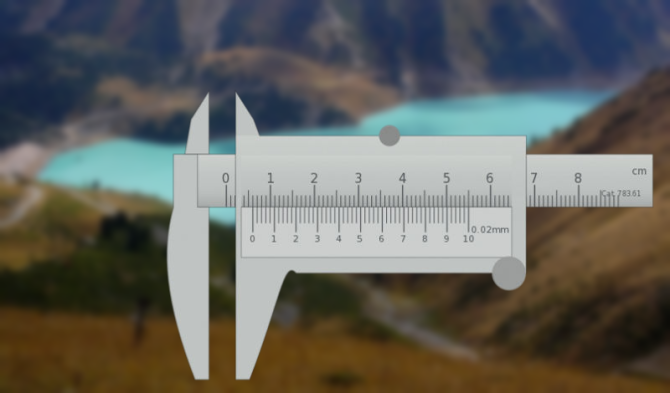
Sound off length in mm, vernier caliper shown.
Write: 6.0 mm
